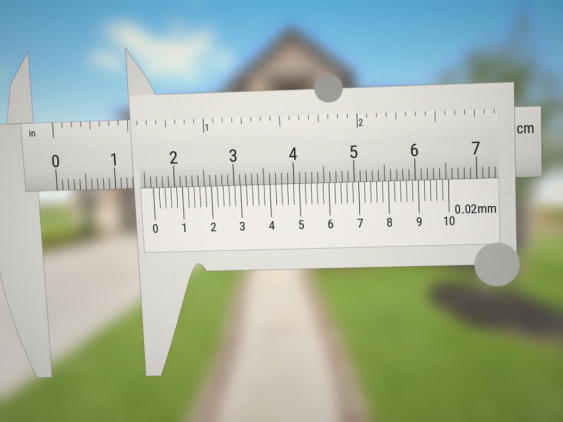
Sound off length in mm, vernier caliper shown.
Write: 16.4 mm
